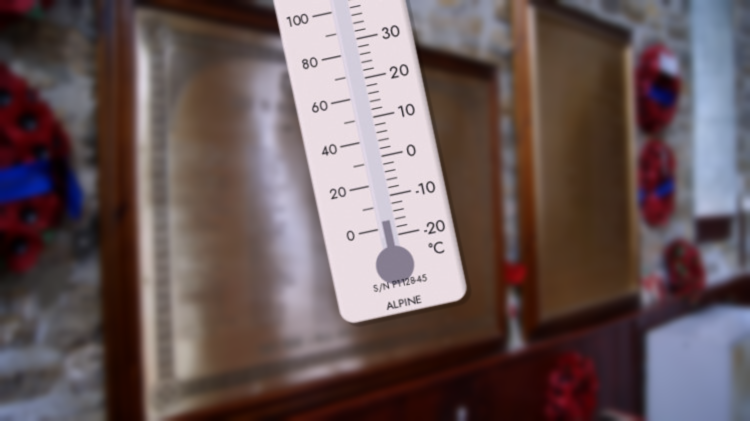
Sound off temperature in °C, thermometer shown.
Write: -16 °C
